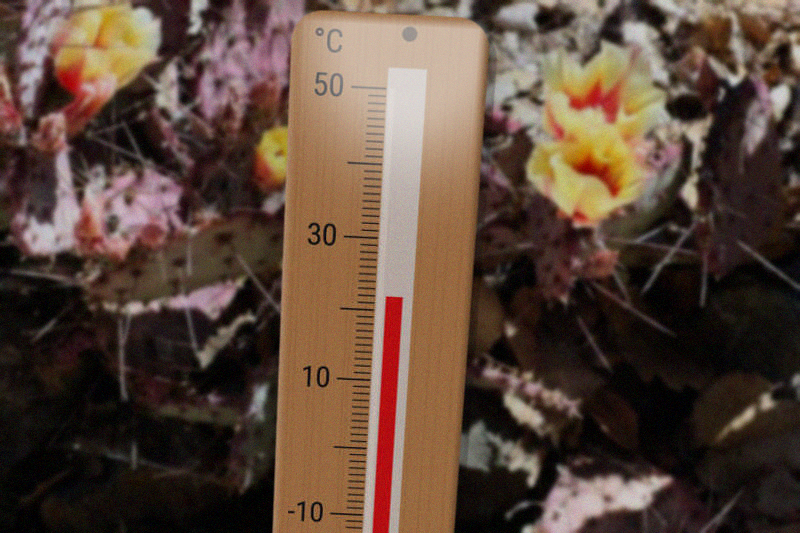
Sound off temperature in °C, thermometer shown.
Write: 22 °C
